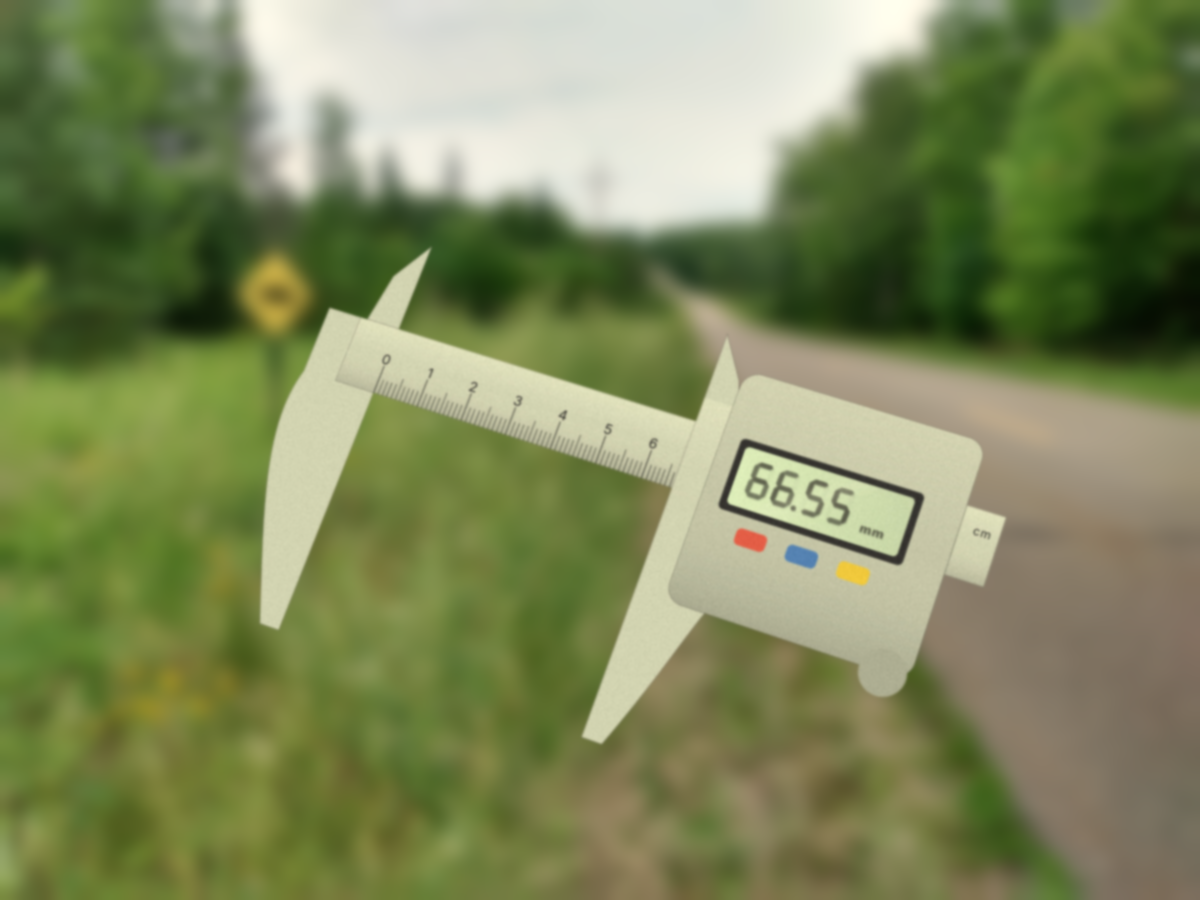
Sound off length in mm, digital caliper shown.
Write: 66.55 mm
